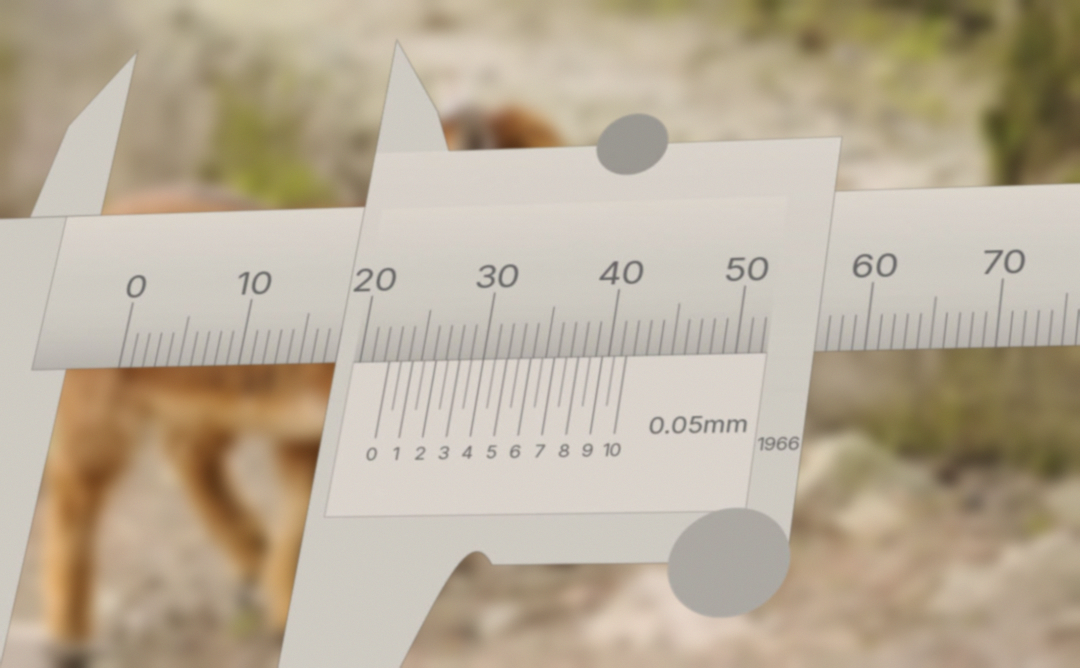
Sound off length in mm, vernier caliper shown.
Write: 22.4 mm
